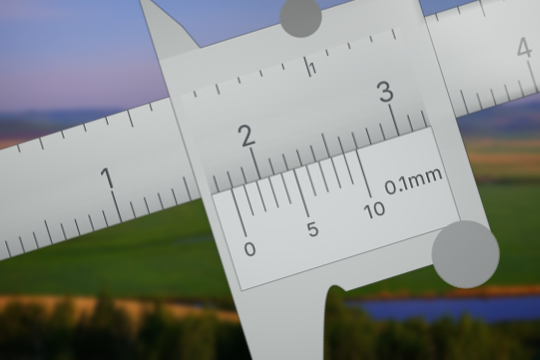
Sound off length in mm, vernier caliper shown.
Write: 17.9 mm
